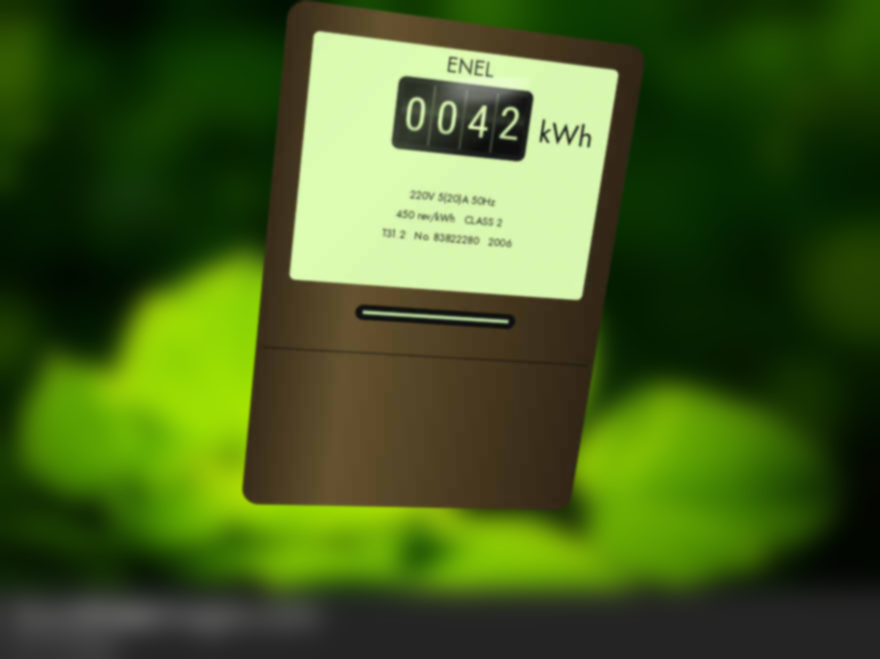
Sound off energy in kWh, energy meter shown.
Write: 42 kWh
